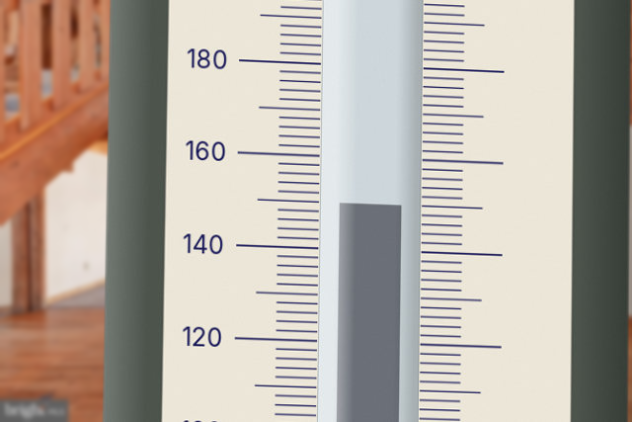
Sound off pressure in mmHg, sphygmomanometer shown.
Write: 150 mmHg
